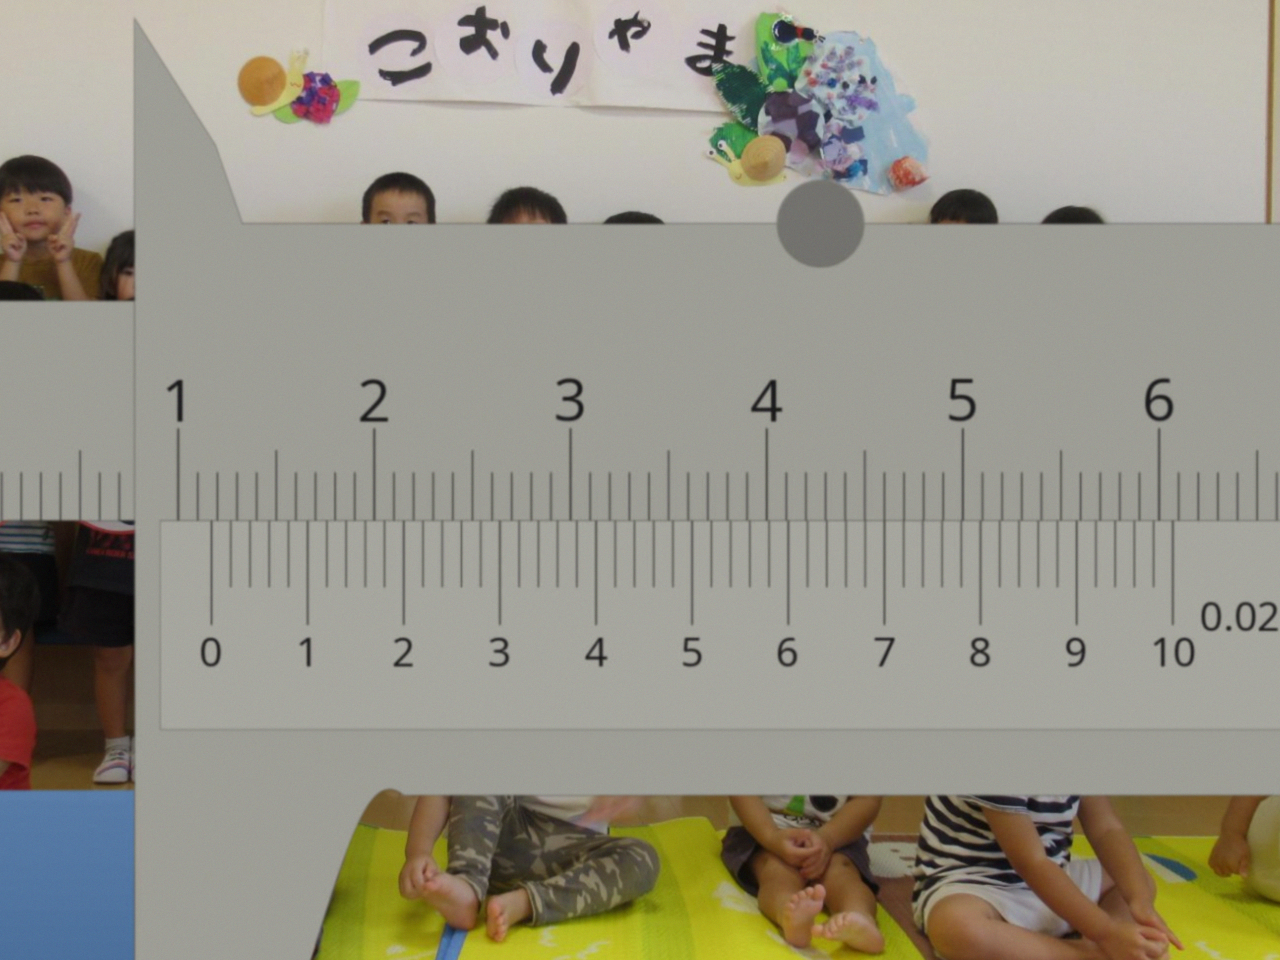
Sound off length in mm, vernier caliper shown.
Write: 11.7 mm
